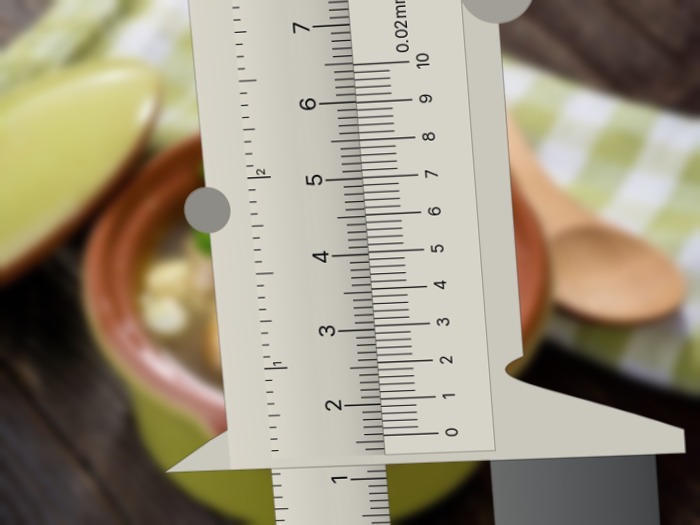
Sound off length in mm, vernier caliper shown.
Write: 15.8 mm
